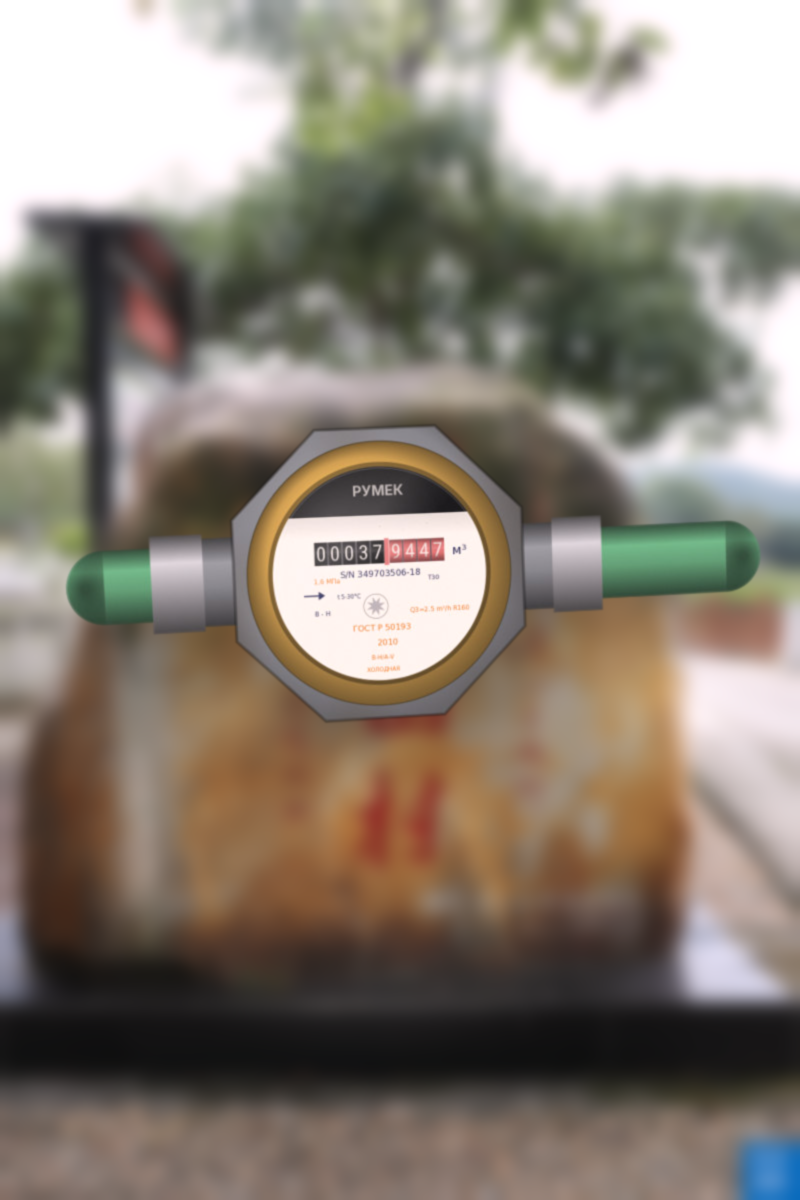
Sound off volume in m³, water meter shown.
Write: 37.9447 m³
